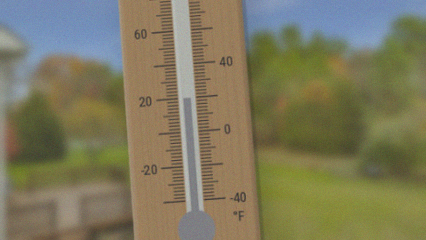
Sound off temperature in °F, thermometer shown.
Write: 20 °F
